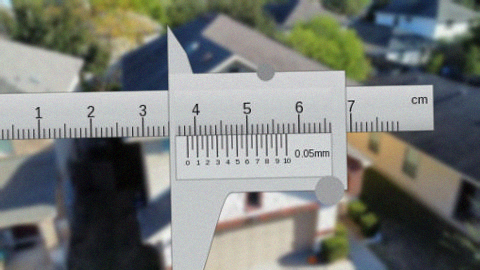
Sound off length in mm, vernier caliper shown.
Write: 38.5 mm
